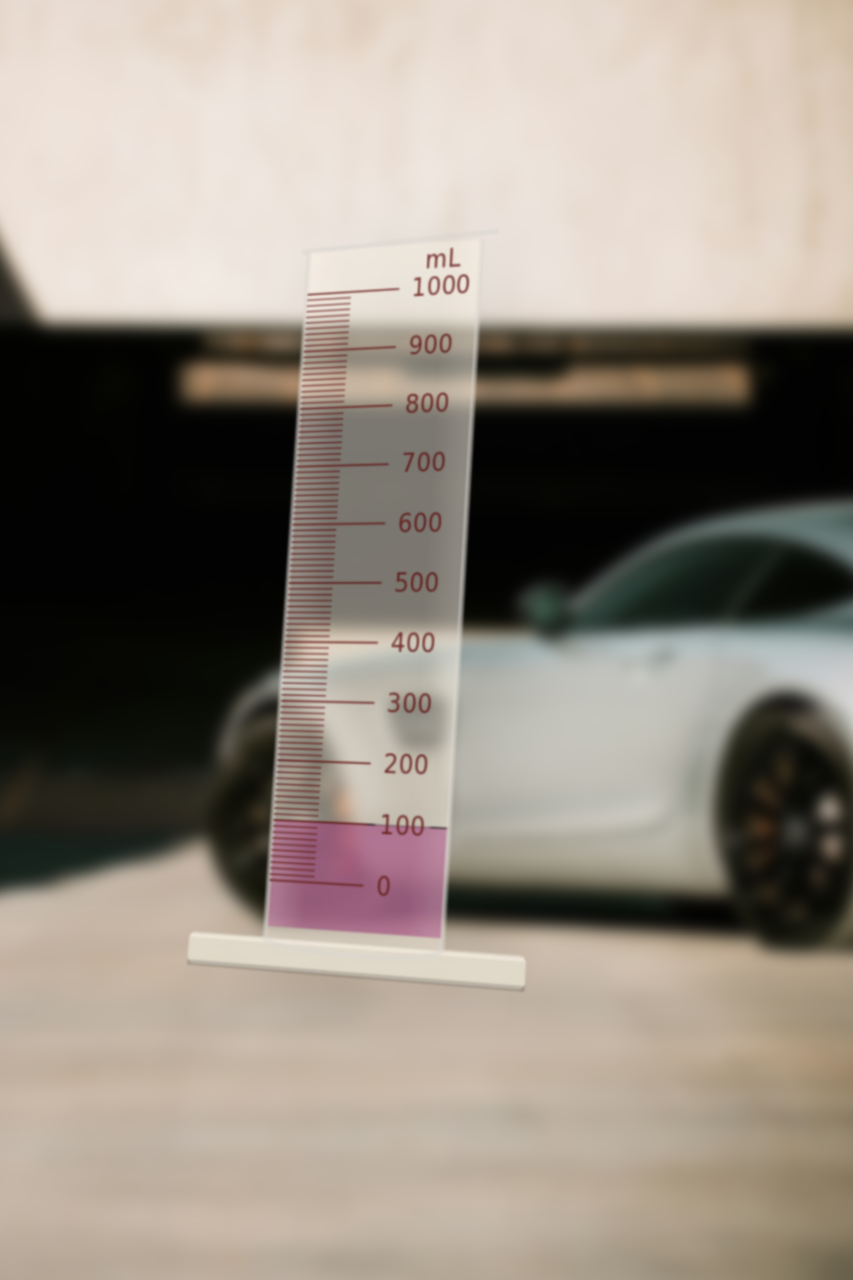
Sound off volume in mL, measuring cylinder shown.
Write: 100 mL
